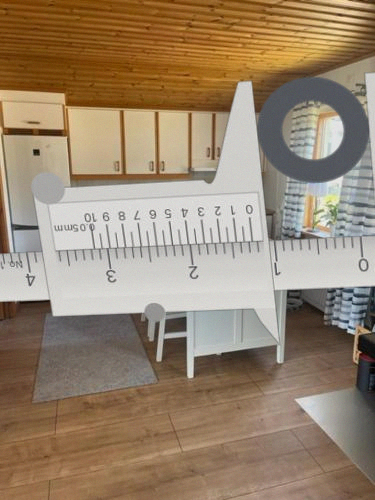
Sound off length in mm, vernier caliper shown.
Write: 12.6 mm
